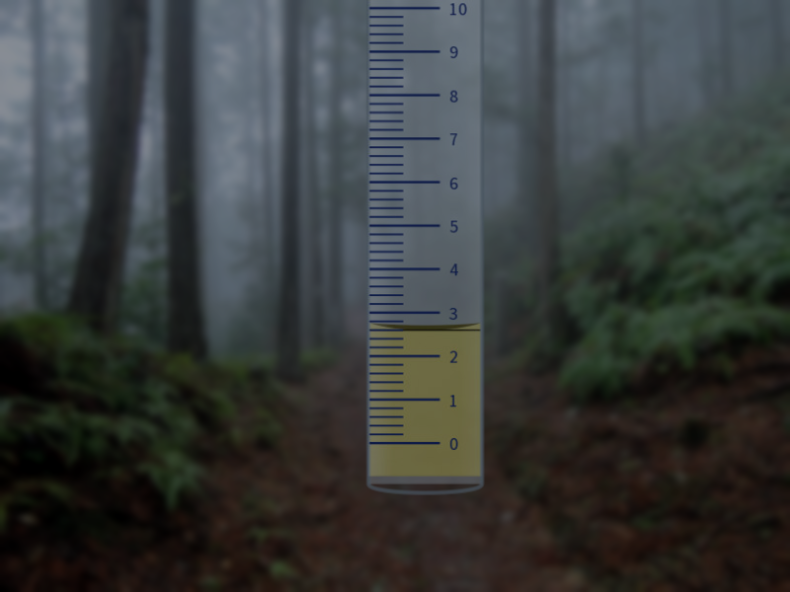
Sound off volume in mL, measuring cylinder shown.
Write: 2.6 mL
